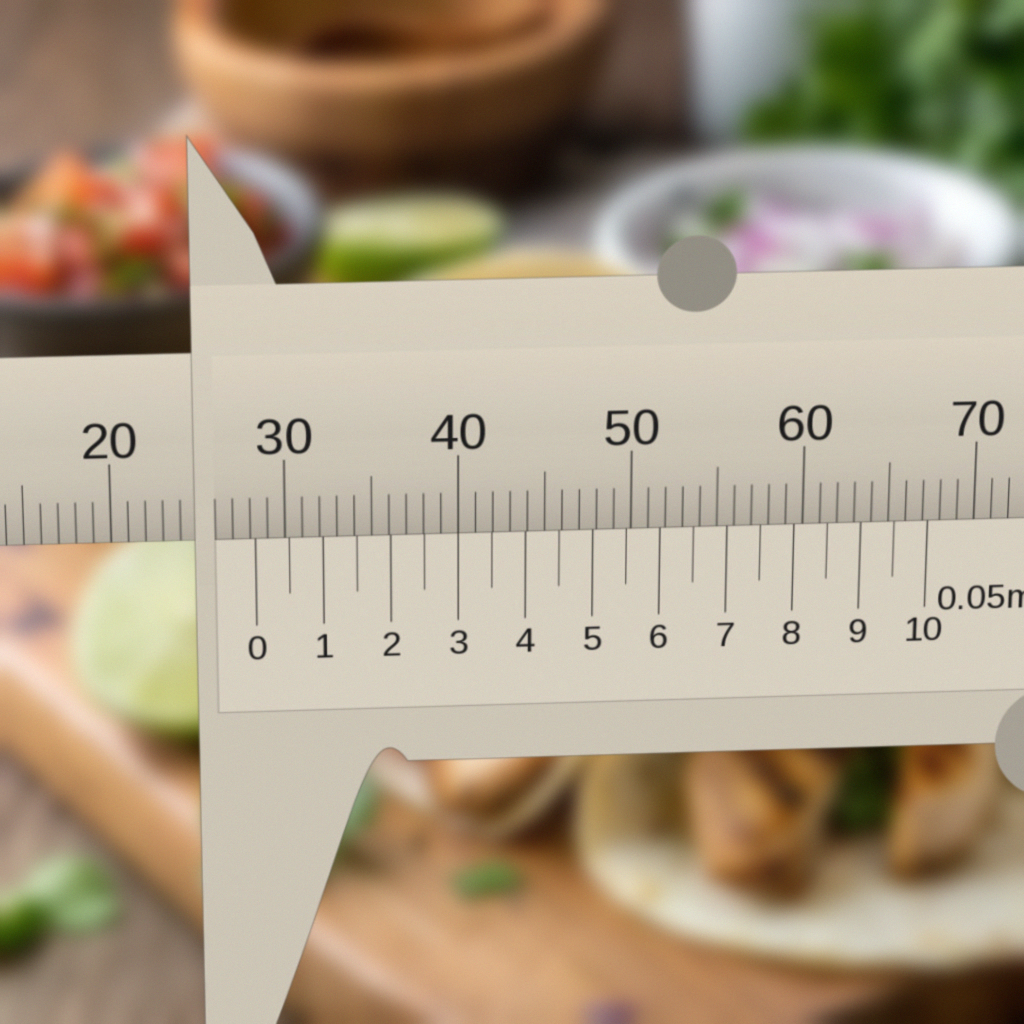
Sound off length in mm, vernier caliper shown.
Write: 28.3 mm
